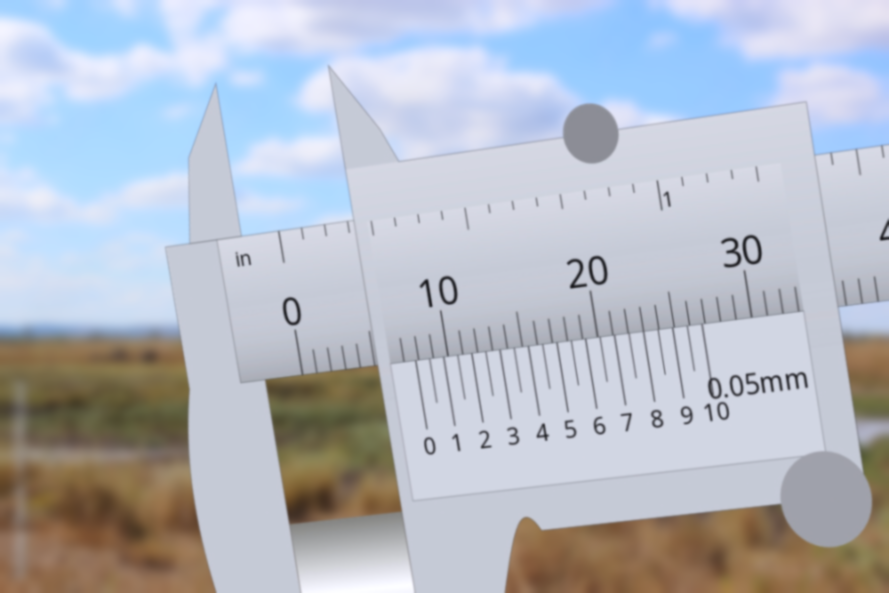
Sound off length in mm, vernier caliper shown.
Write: 7.8 mm
